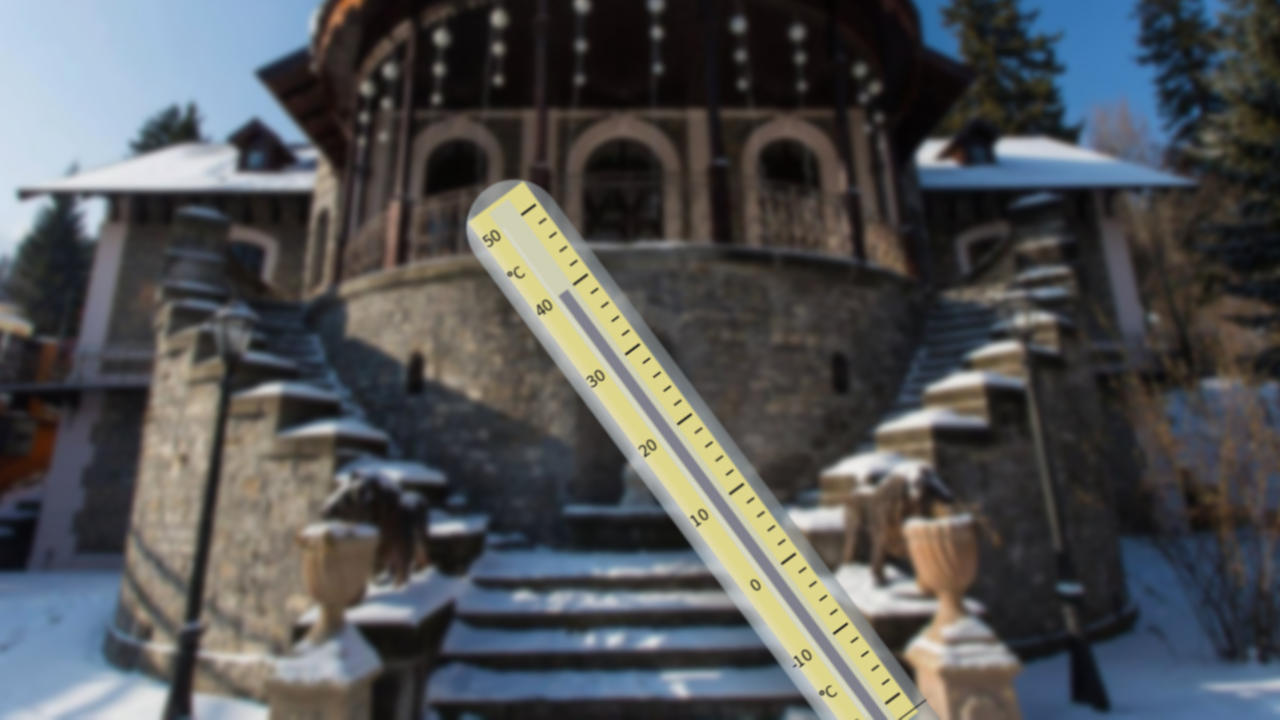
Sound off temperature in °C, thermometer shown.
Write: 40 °C
